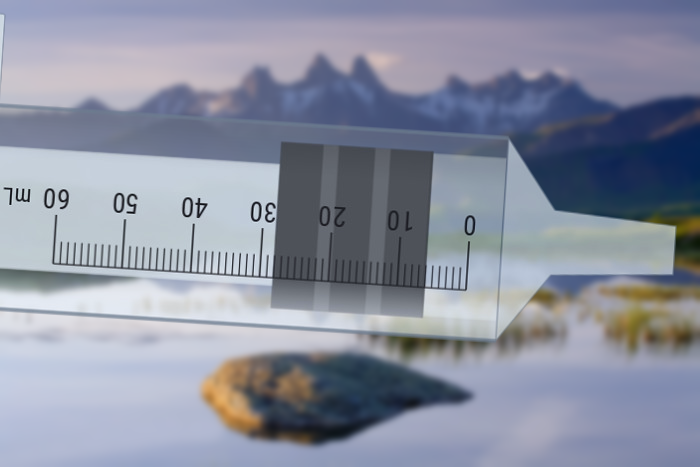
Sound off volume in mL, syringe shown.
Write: 6 mL
